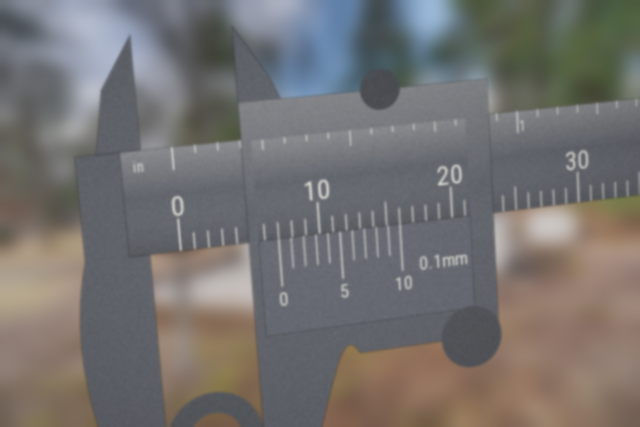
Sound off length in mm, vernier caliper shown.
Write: 7.0 mm
